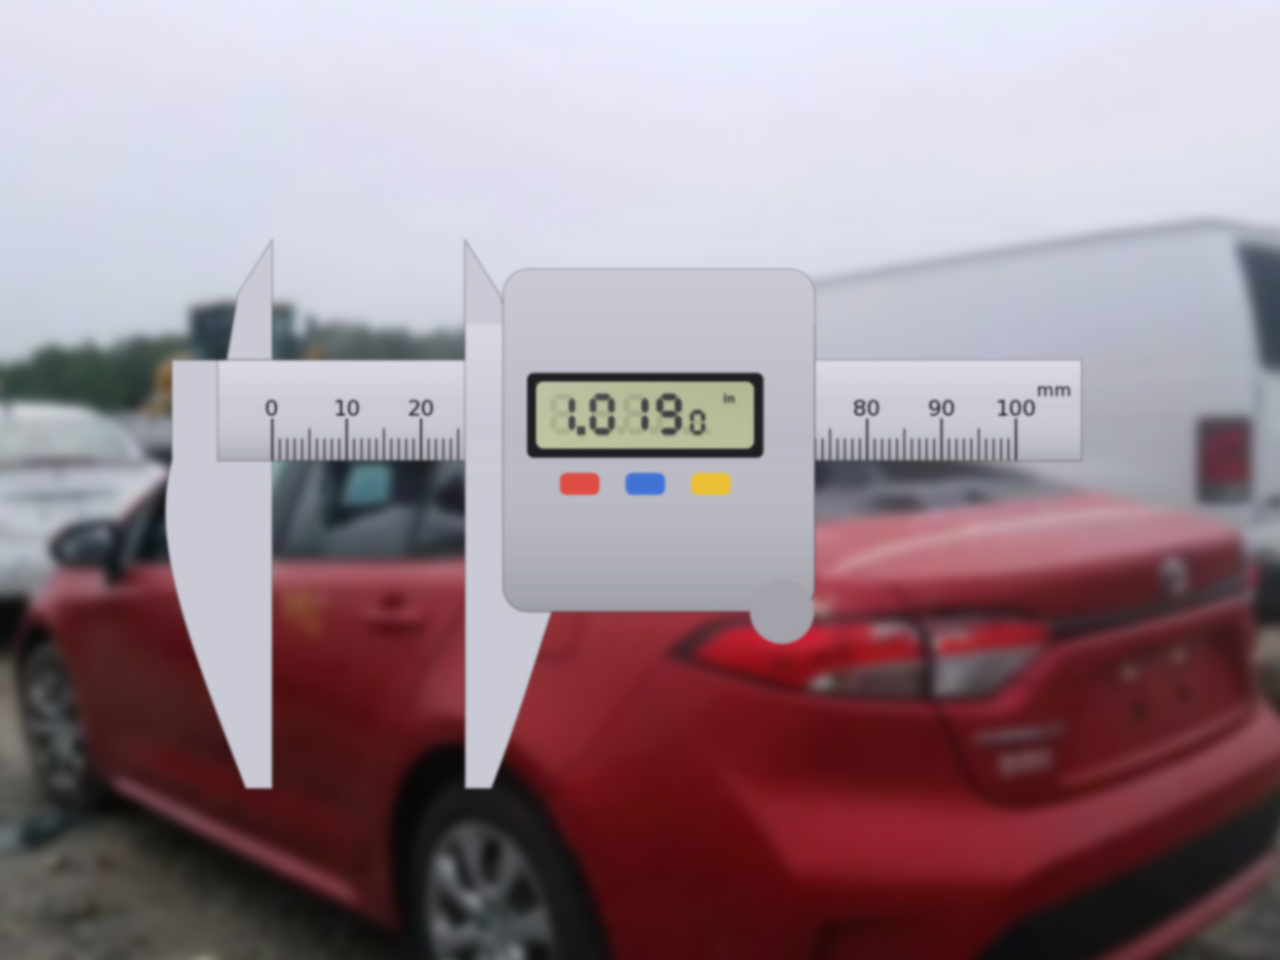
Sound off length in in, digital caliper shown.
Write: 1.0190 in
